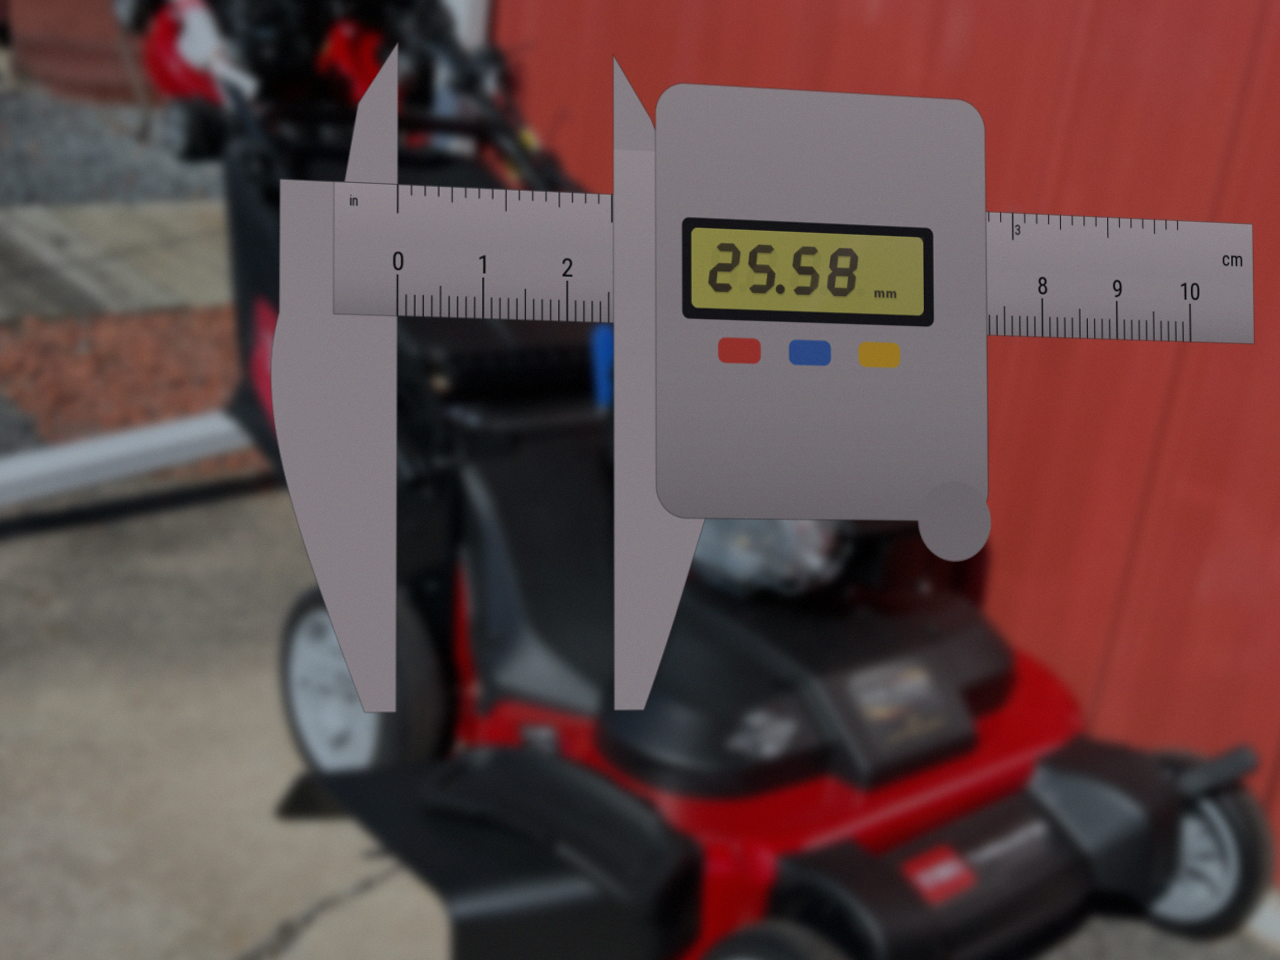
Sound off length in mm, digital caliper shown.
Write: 25.58 mm
